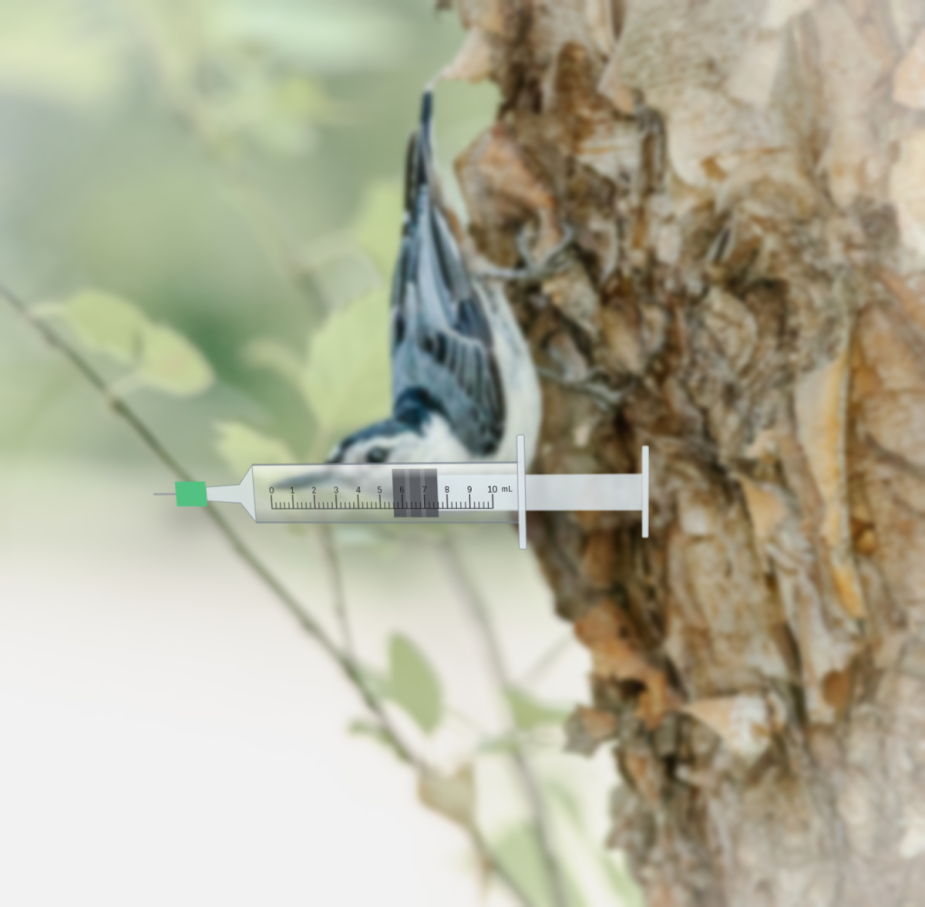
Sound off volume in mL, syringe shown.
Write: 5.6 mL
